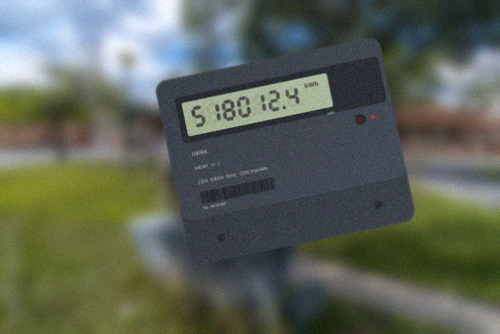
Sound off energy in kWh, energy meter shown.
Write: 518012.4 kWh
